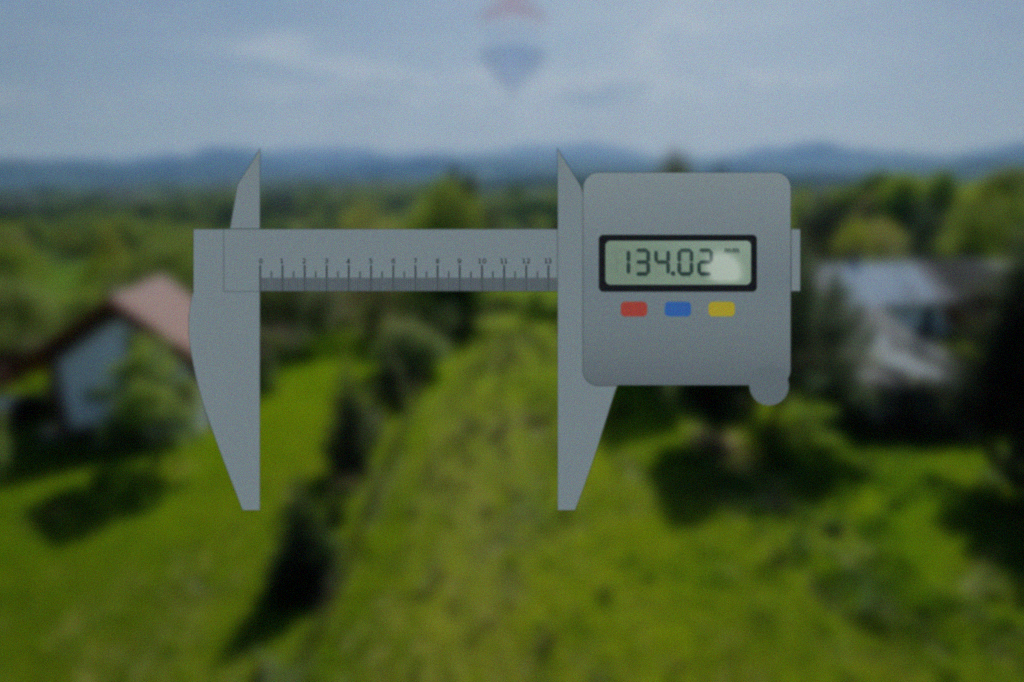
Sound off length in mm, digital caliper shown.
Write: 134.02 mm
